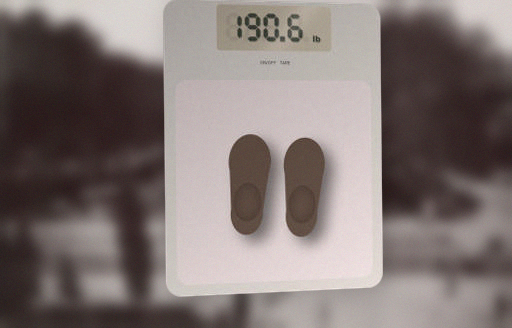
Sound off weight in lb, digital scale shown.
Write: 190.6 lb
